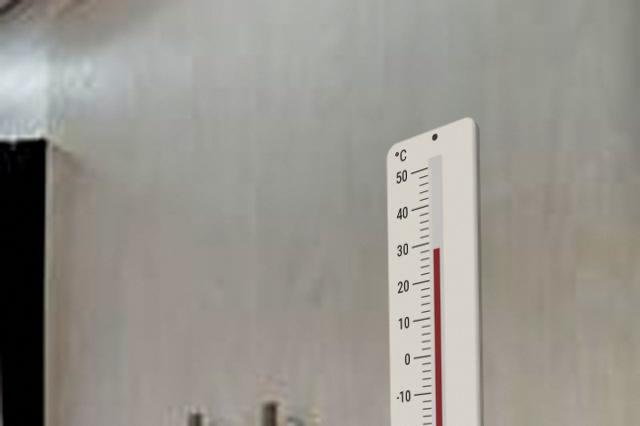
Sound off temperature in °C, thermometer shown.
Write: 28 °C
